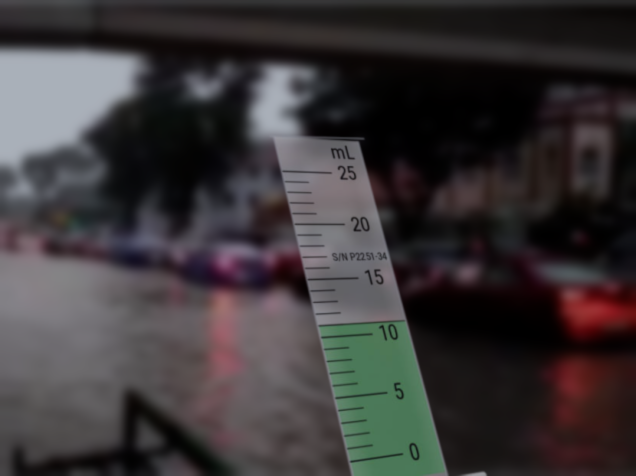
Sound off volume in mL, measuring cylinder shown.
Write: 11 mL
